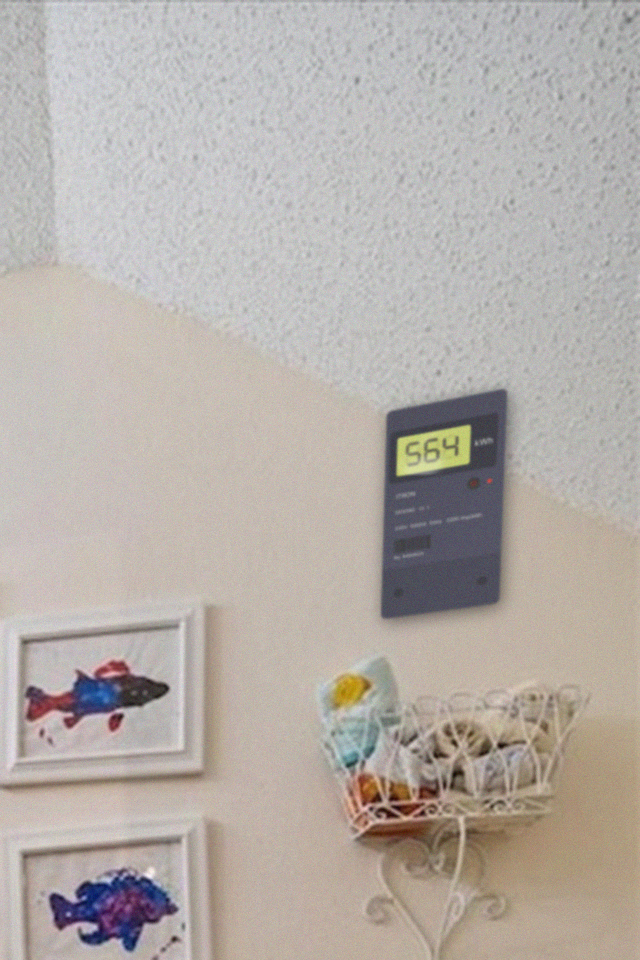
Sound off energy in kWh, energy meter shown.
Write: 564 kWh
